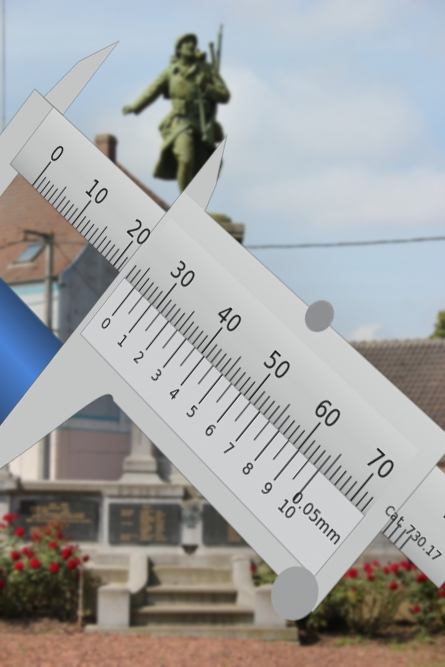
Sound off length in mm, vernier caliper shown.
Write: 25.0 mm
